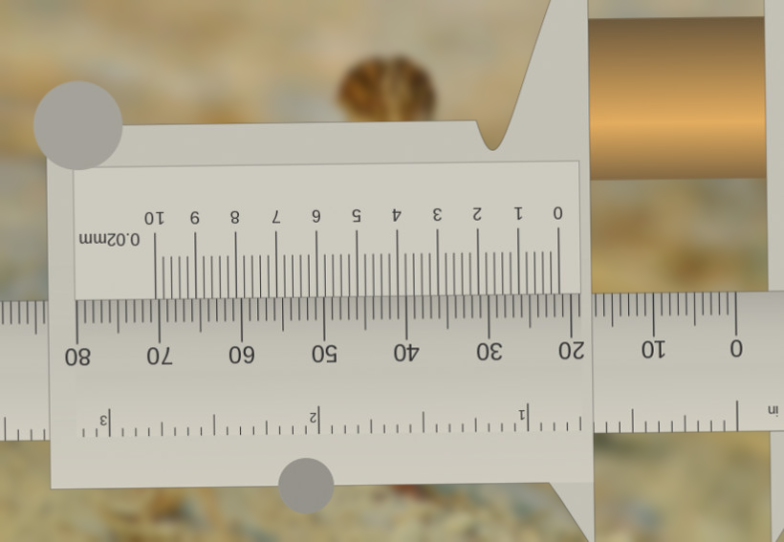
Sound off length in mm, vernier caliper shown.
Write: 21.4 mm
